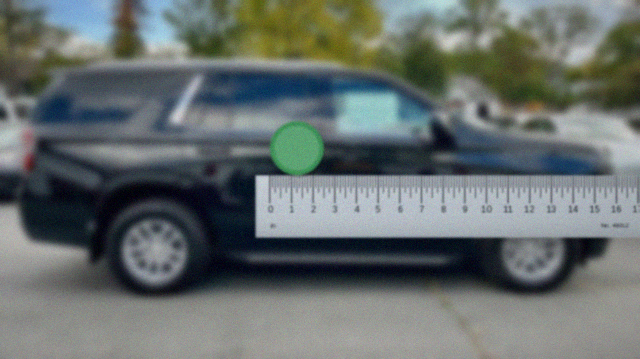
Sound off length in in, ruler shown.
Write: 2.5 in
